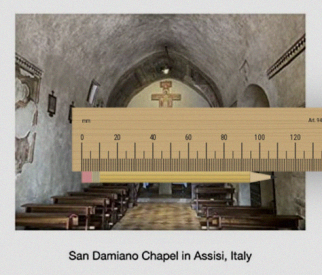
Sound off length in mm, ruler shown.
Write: 110 mm
